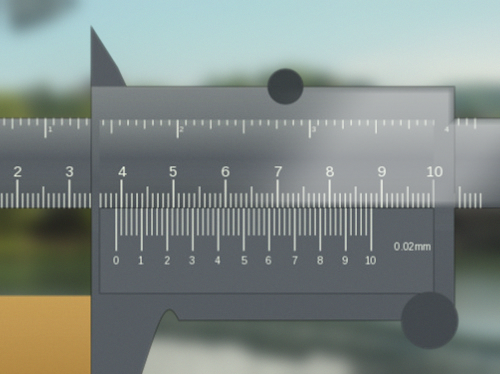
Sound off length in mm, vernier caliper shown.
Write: 39.0 mm
